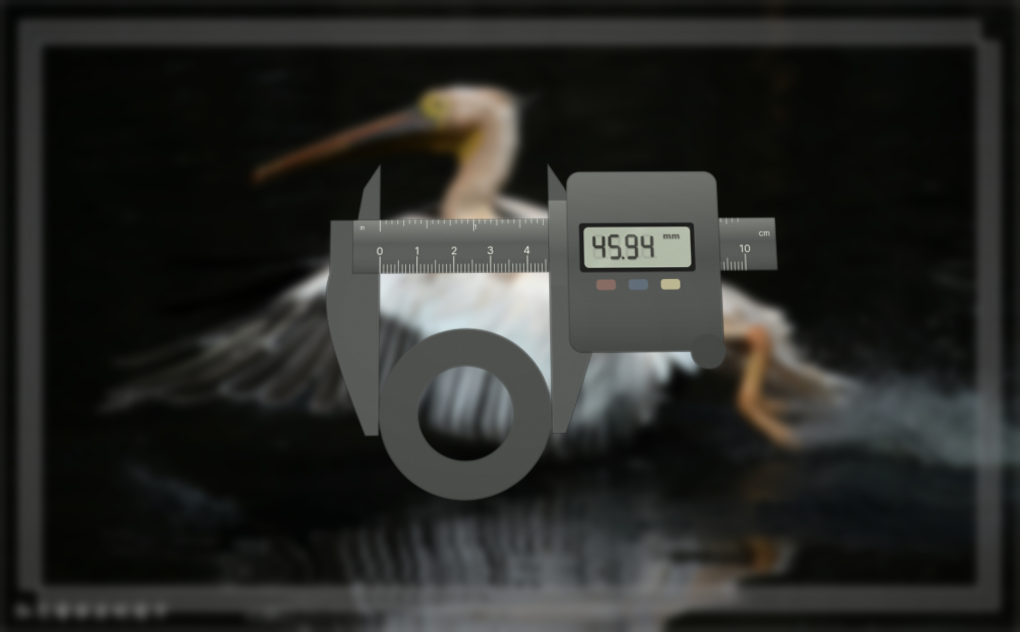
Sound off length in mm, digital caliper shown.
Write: 45.94 mm
